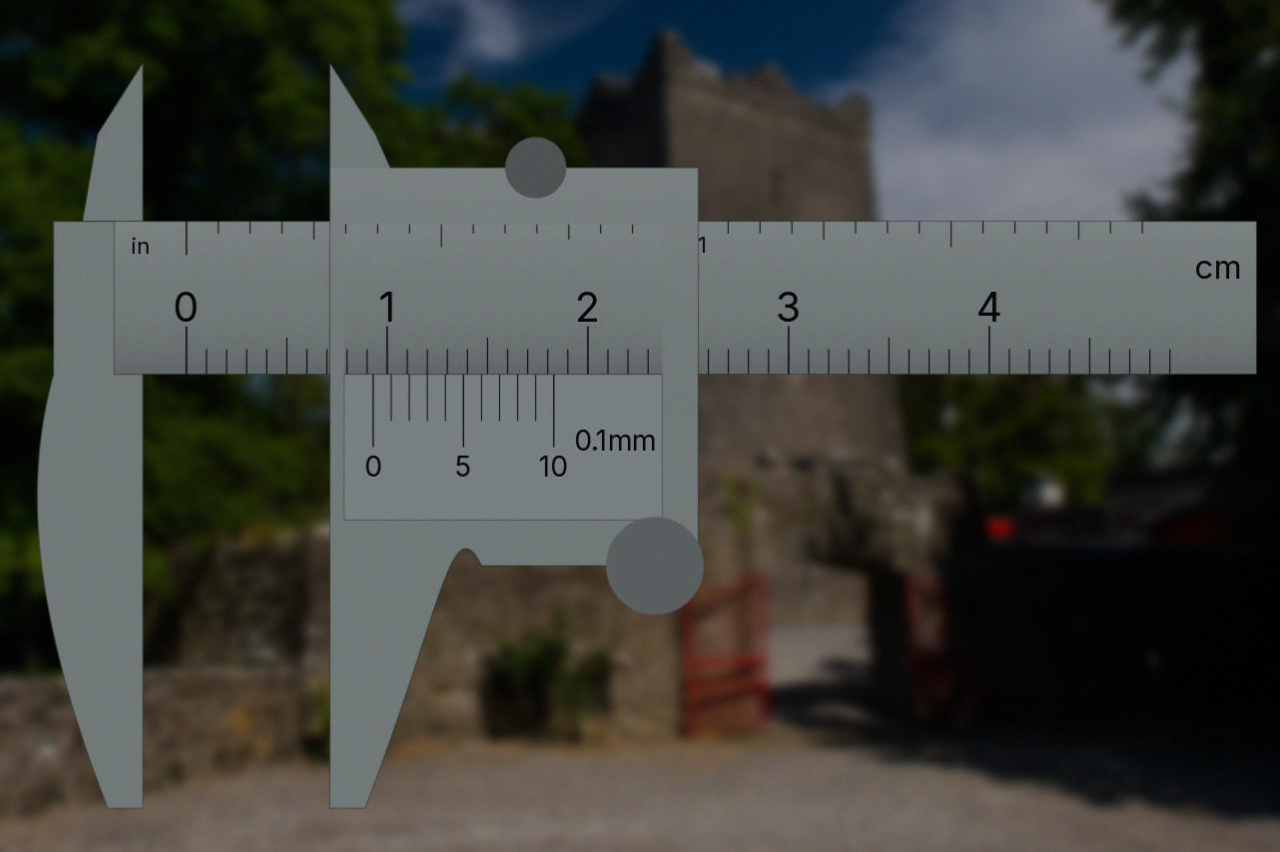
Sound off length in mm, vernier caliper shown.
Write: 9.3 mm
